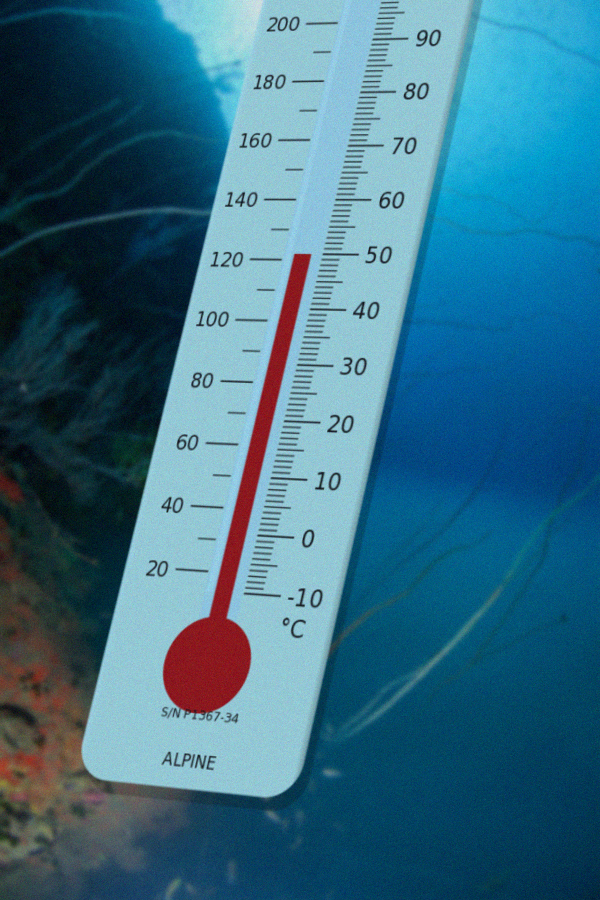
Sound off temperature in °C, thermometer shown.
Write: 50 °C
